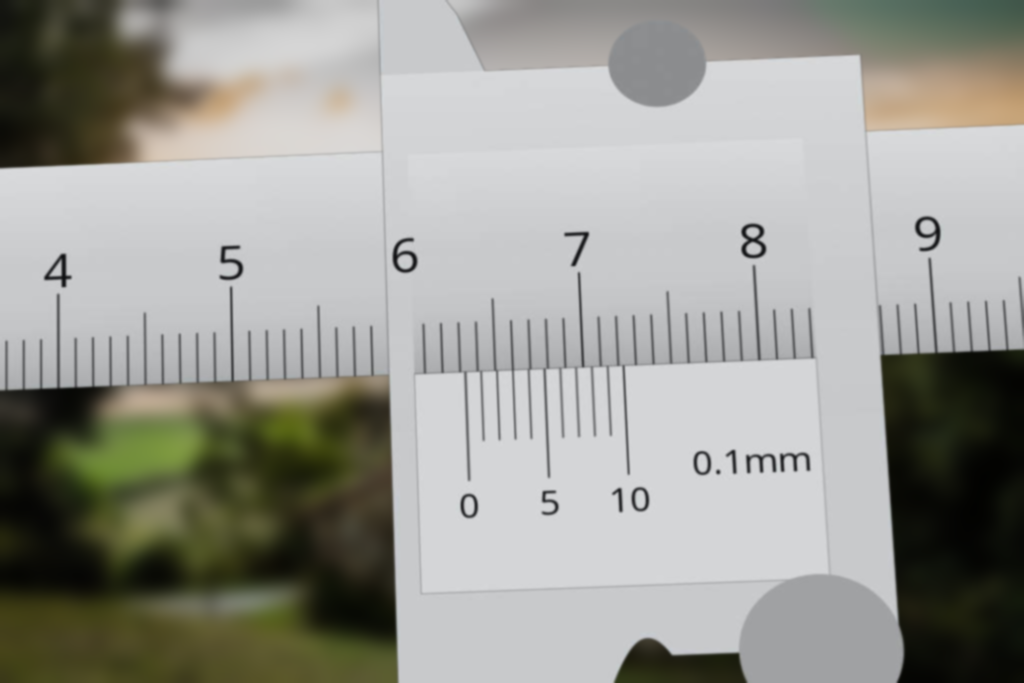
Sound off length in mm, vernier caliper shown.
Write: 63.3 mm
